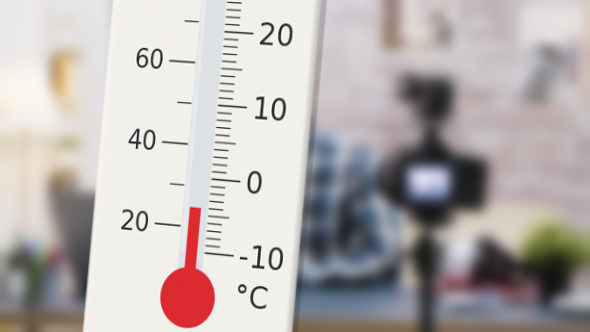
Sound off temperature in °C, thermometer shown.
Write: -4 °C
